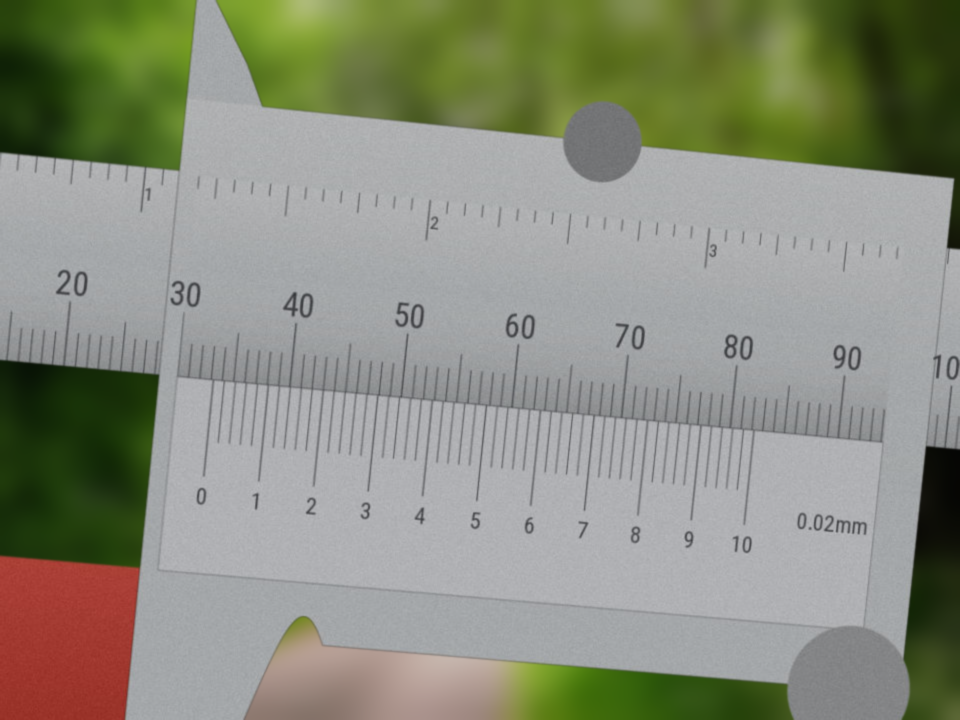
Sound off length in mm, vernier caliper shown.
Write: 33.2 mm
